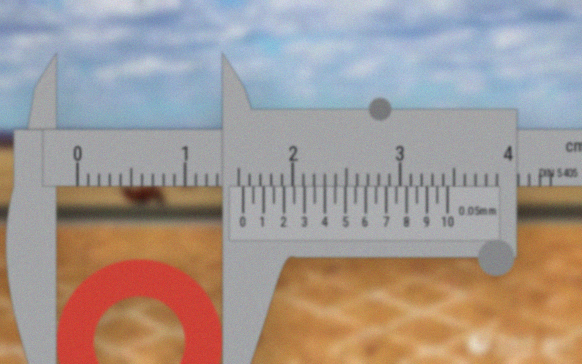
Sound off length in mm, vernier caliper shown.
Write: 15.4 mm
